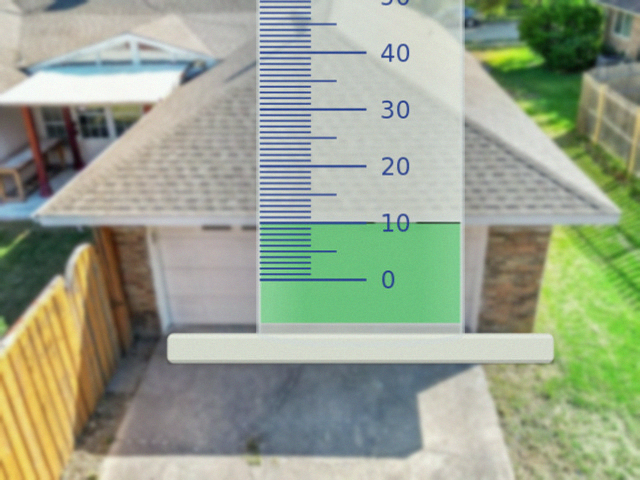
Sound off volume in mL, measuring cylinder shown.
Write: 10 mL
